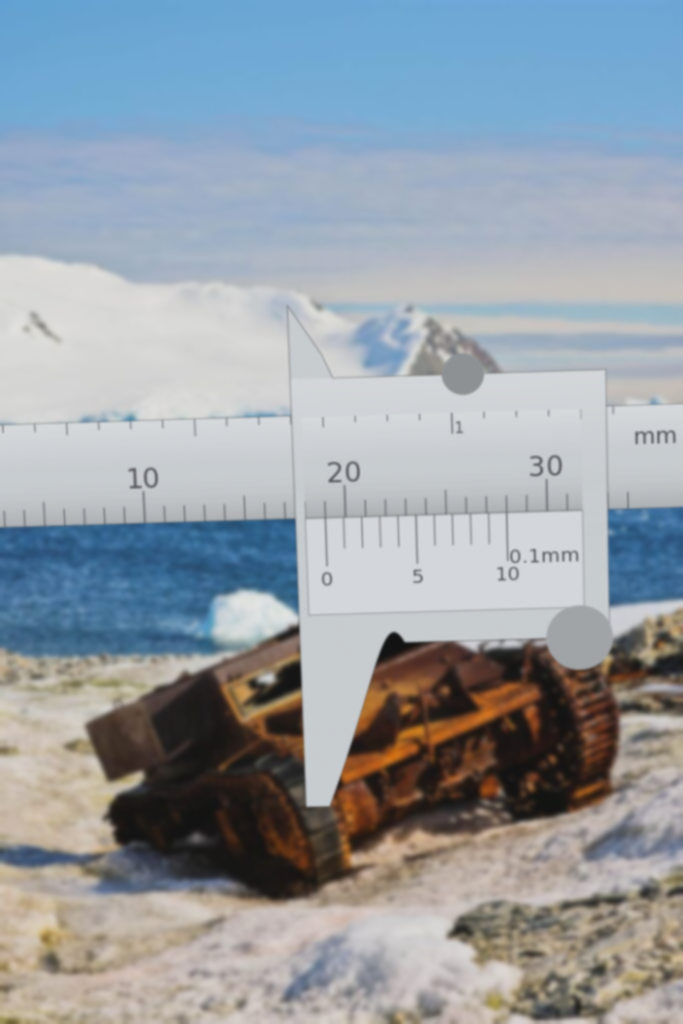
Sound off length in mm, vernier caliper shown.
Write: 19.0 mm
